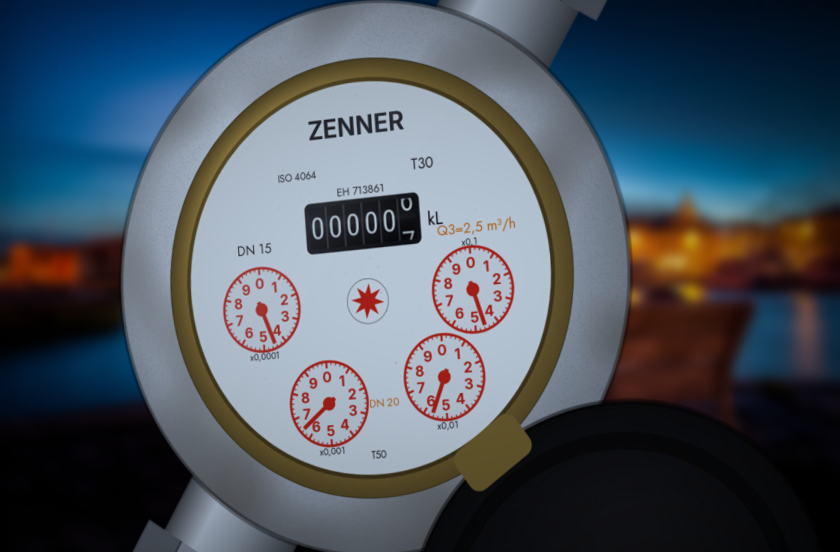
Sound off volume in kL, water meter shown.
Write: 6.4564 kL
